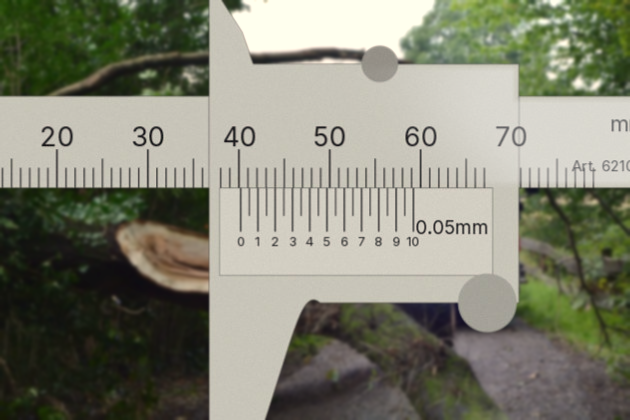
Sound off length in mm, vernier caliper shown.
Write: 40.2 mm
